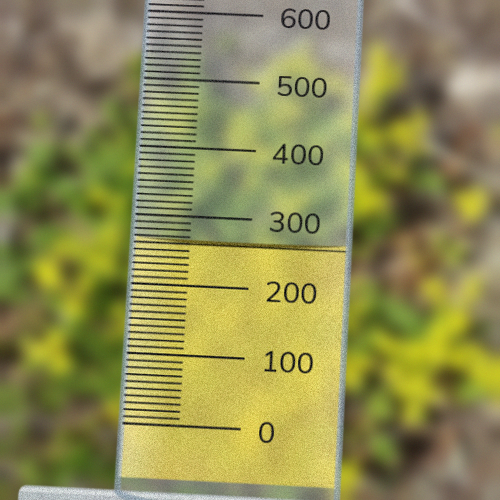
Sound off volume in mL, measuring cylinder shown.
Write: 260 mL
